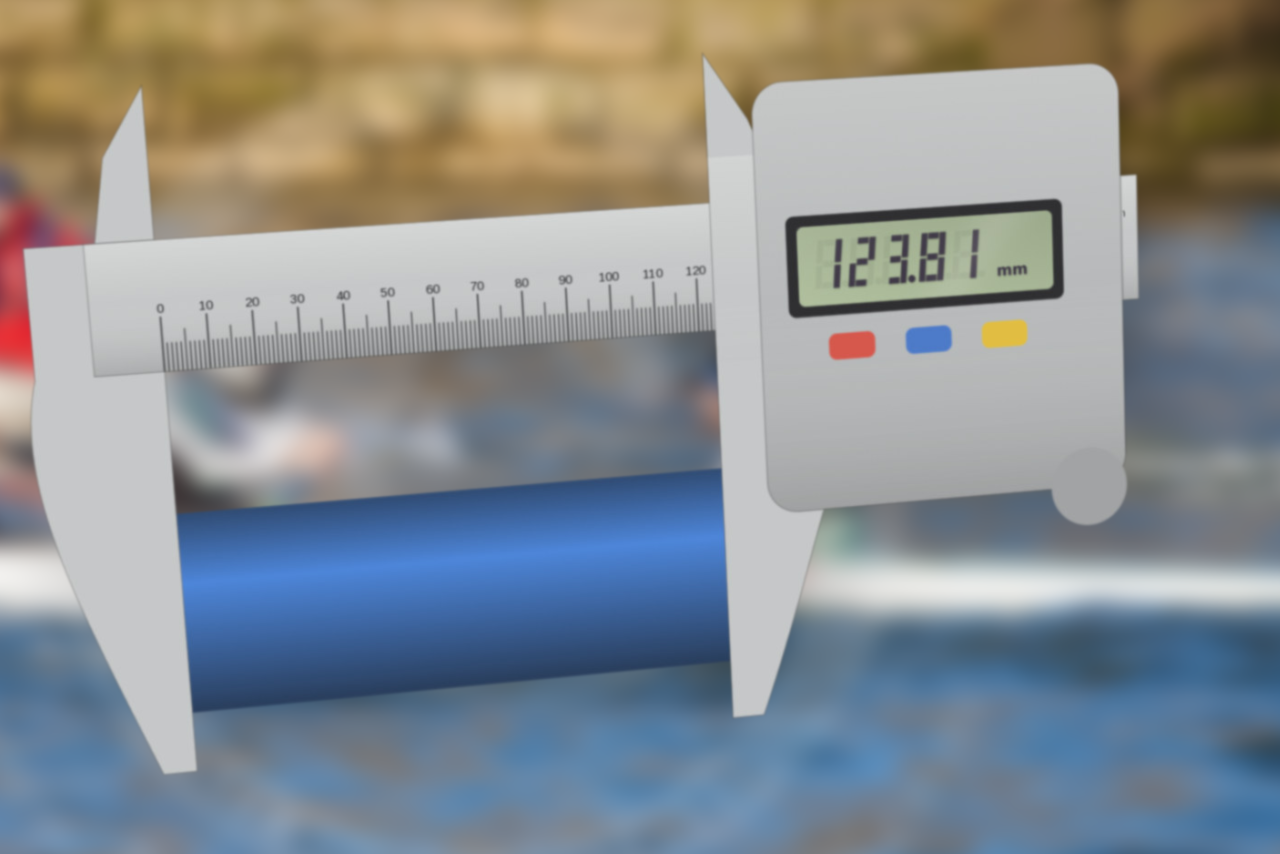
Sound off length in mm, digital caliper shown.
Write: 123.81 mm
